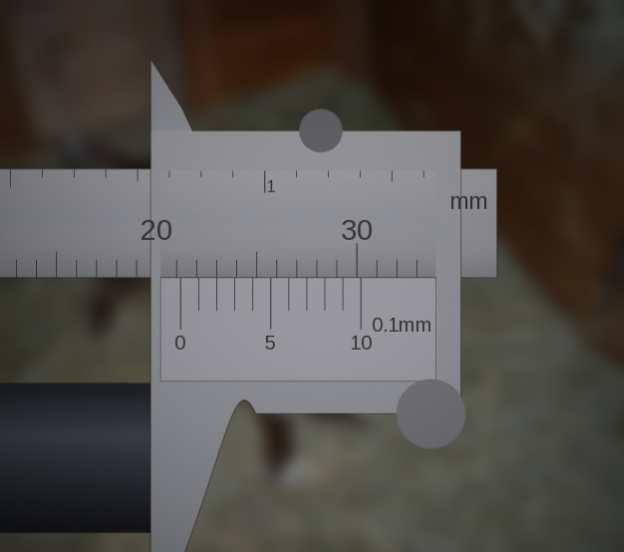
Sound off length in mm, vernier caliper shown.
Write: 21.2 mm
